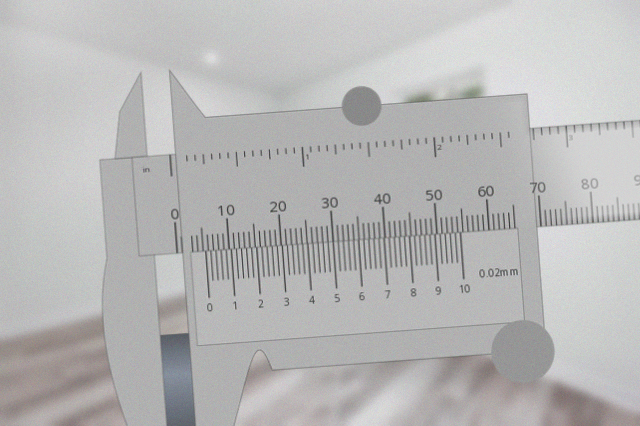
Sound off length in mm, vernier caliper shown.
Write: 5.5 mm
